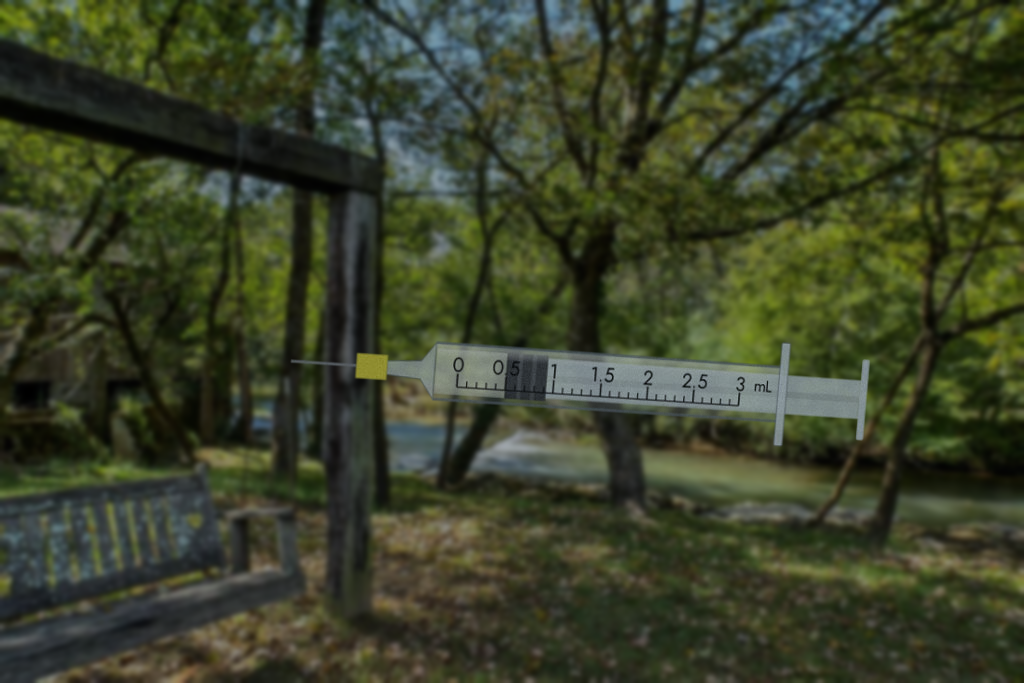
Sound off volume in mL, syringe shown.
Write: 0.5 mL
